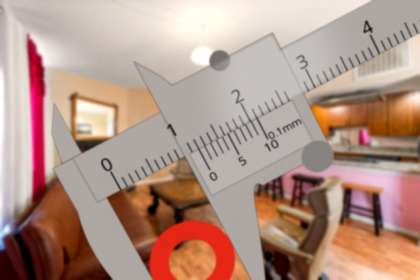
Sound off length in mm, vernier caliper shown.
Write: 12.0 mm
